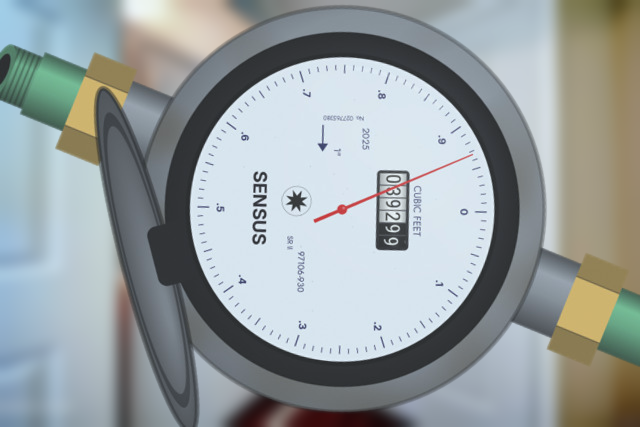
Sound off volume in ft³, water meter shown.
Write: 39298.93 ft³
